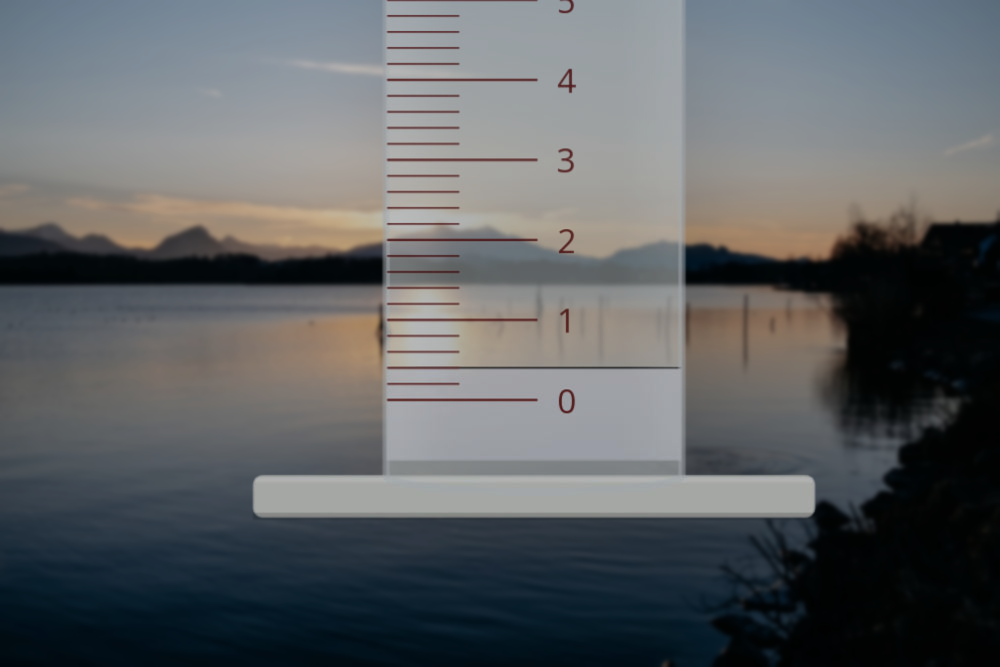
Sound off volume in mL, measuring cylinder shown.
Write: 0.4 mL
